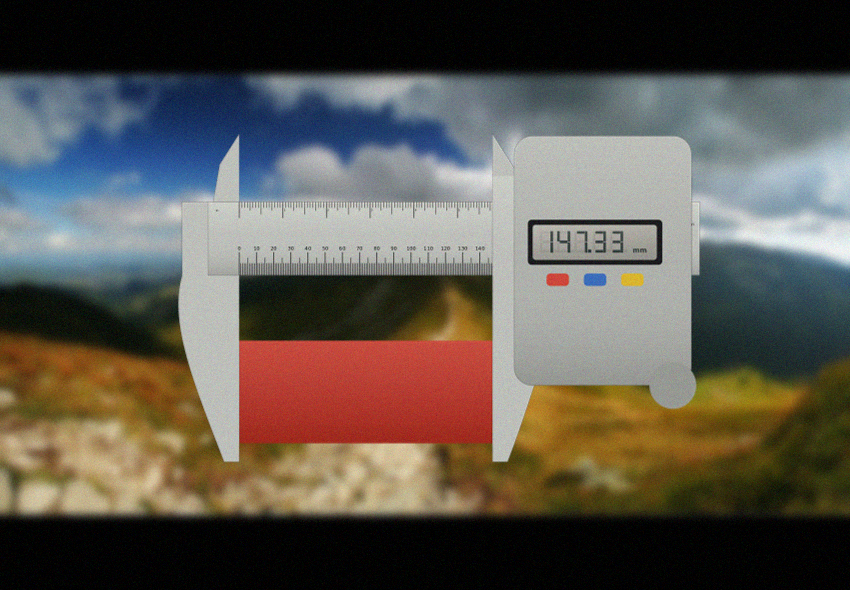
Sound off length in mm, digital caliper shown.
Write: 147.33 mm
